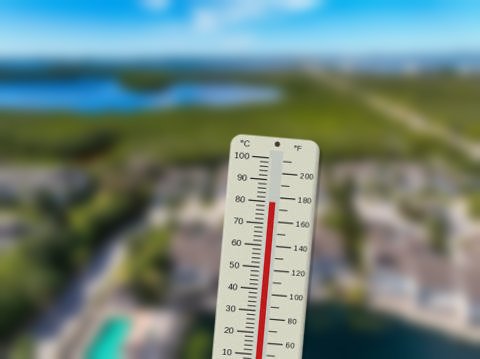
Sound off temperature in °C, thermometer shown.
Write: 80 °C
